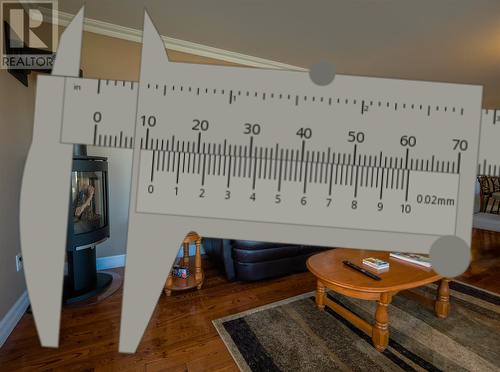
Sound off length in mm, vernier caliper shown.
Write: 11.5 mm
